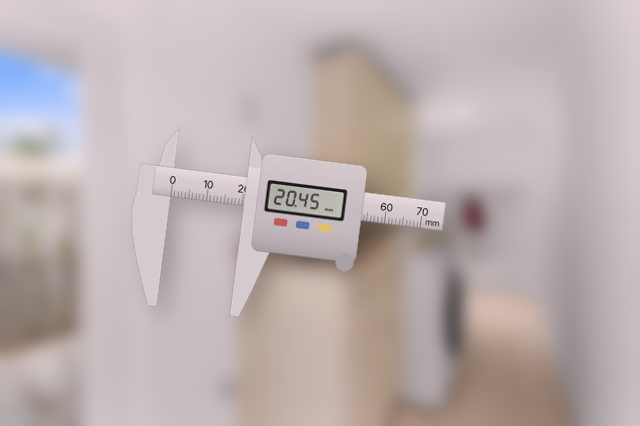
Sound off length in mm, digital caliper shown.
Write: 20.45 mm
